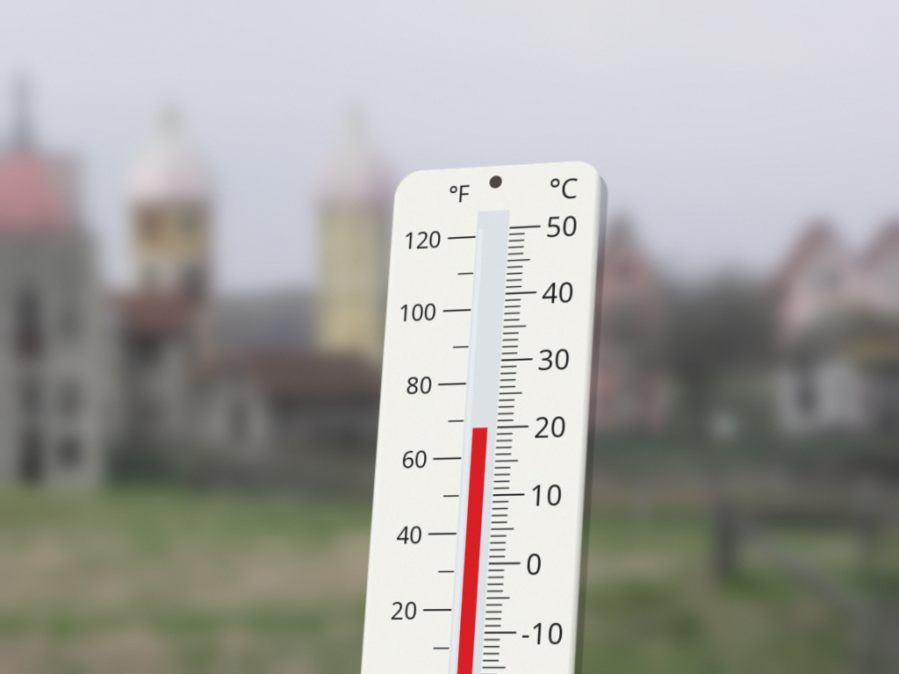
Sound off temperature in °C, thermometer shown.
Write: 20 °C
